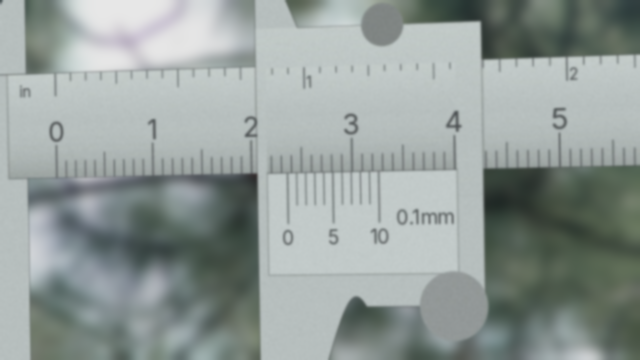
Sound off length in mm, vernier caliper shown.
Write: 23.6 mm
